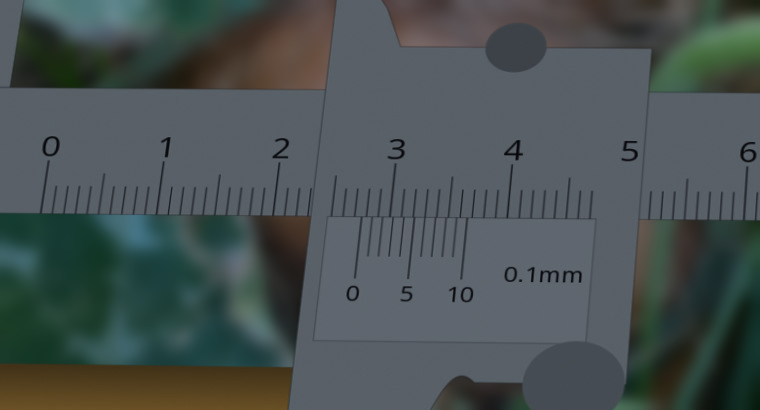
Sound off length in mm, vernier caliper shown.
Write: 27.6 mm
